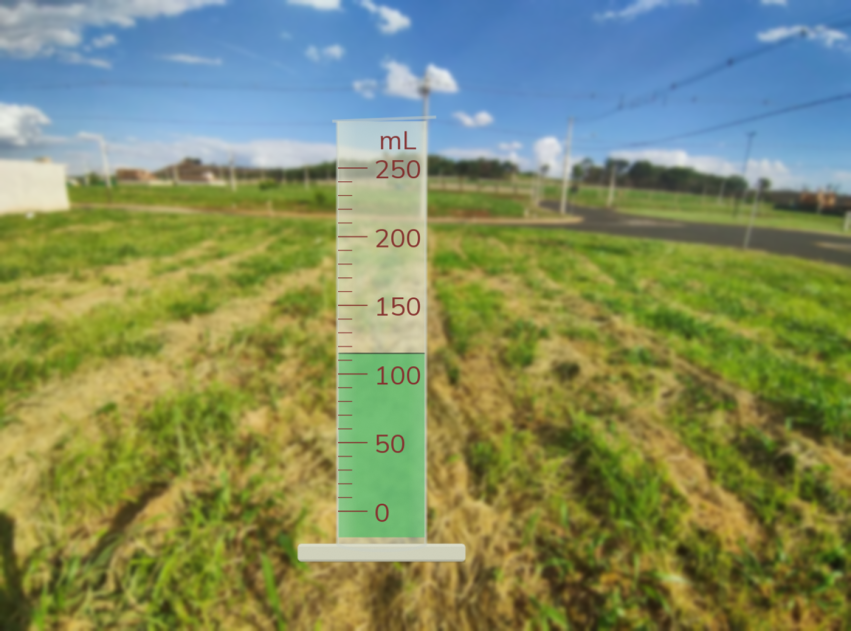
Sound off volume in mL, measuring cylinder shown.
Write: 115 mL
